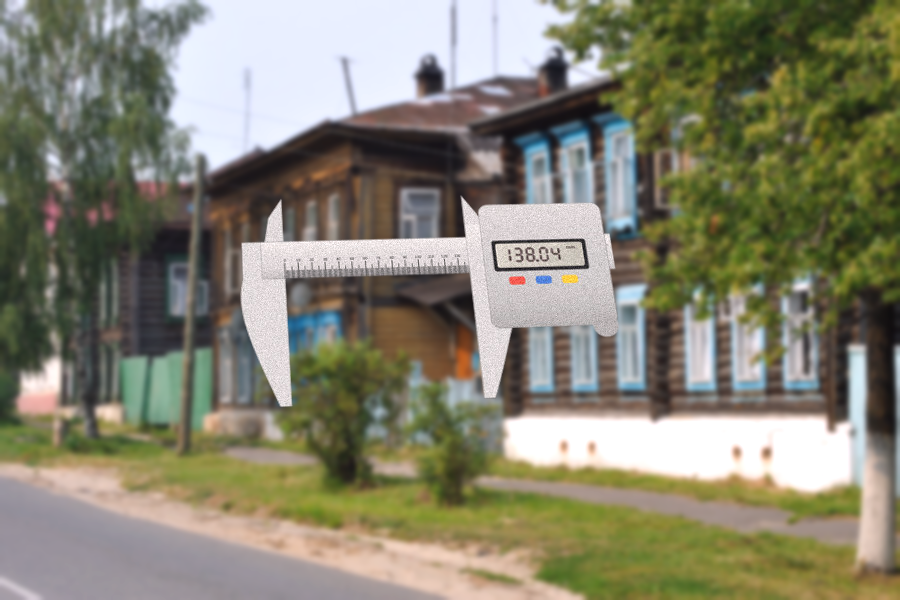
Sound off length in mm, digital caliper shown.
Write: 138.04 mm
